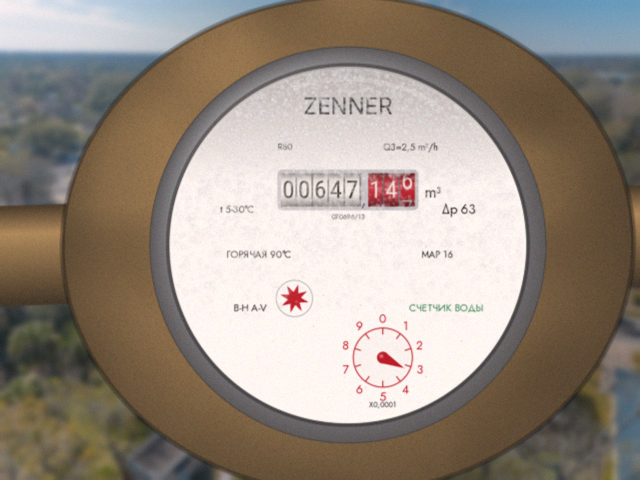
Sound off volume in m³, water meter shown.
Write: 647.1463 m³
